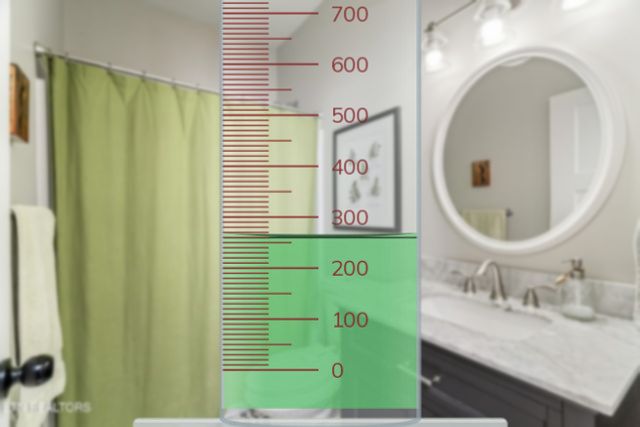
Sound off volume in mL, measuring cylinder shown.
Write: 260 mL
